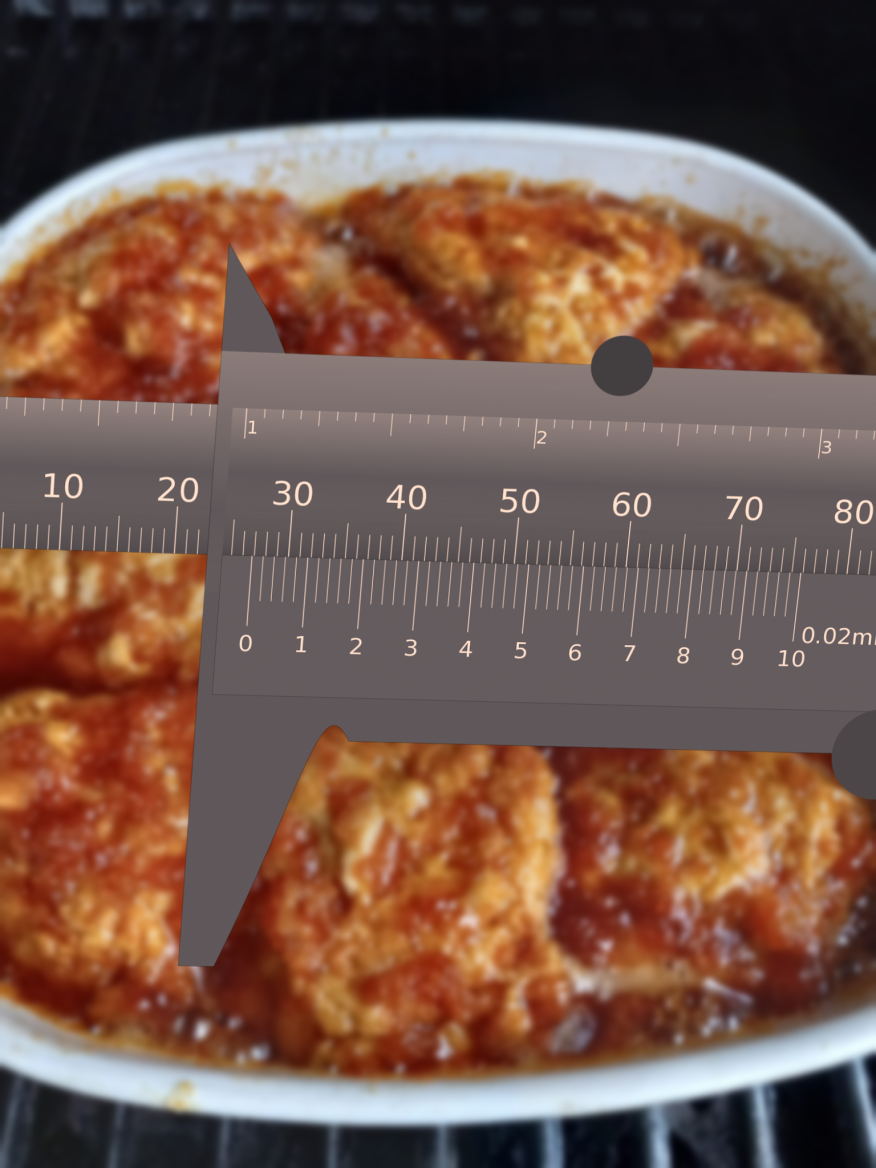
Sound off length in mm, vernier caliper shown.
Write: 26.8 mm
